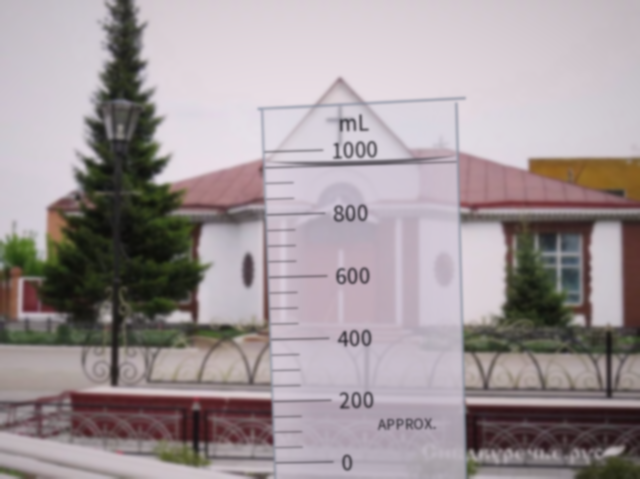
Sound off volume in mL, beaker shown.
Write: 950 mL
